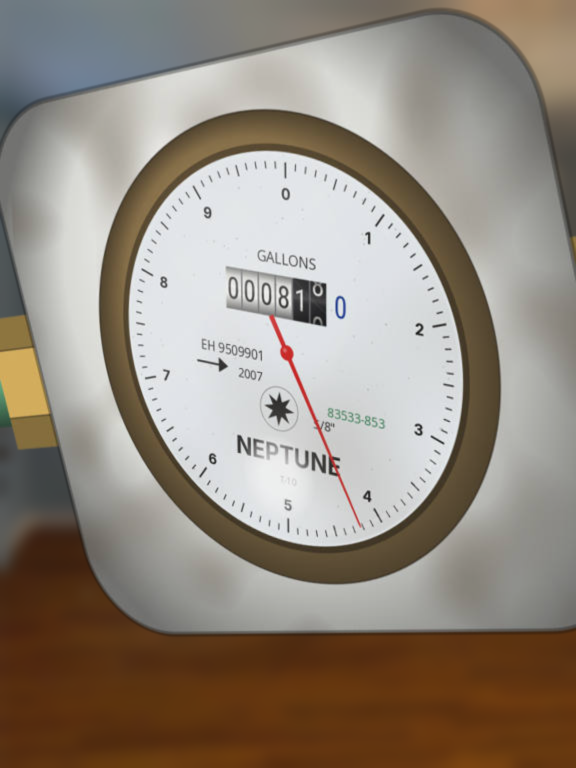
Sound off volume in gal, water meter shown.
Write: 8184.2 gal
